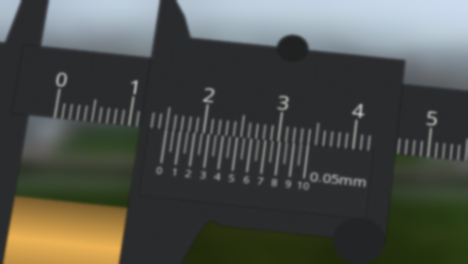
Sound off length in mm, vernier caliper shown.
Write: 15.0 mm
